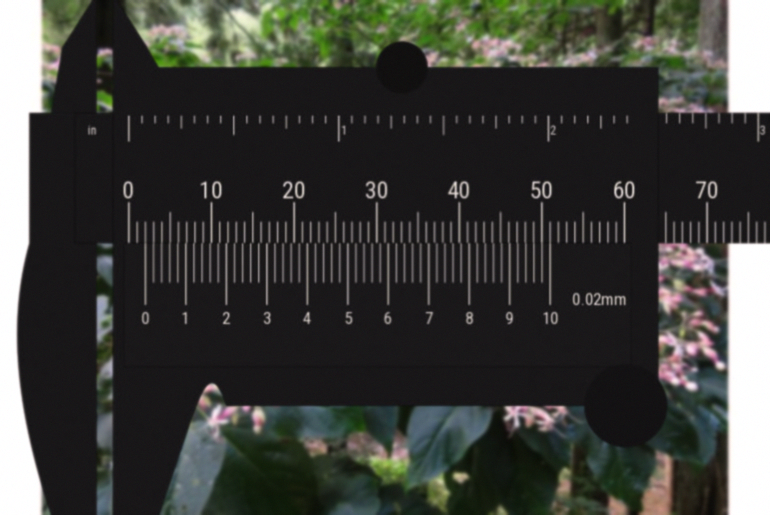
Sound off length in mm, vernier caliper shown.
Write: 2.0 mm
